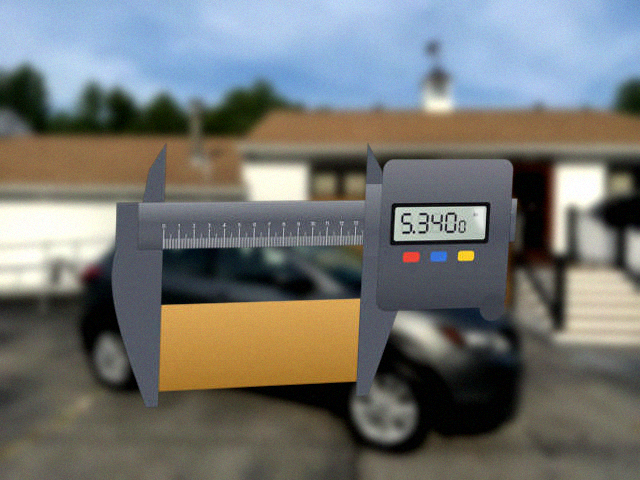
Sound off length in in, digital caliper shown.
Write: 5.3400 in
